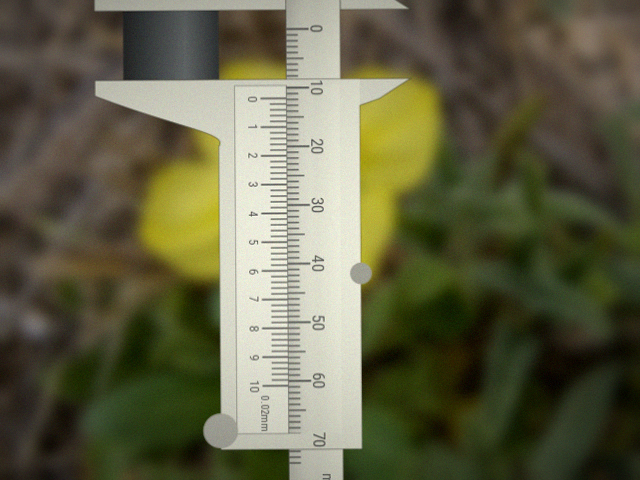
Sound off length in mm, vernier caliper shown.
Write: 11.8 mm
